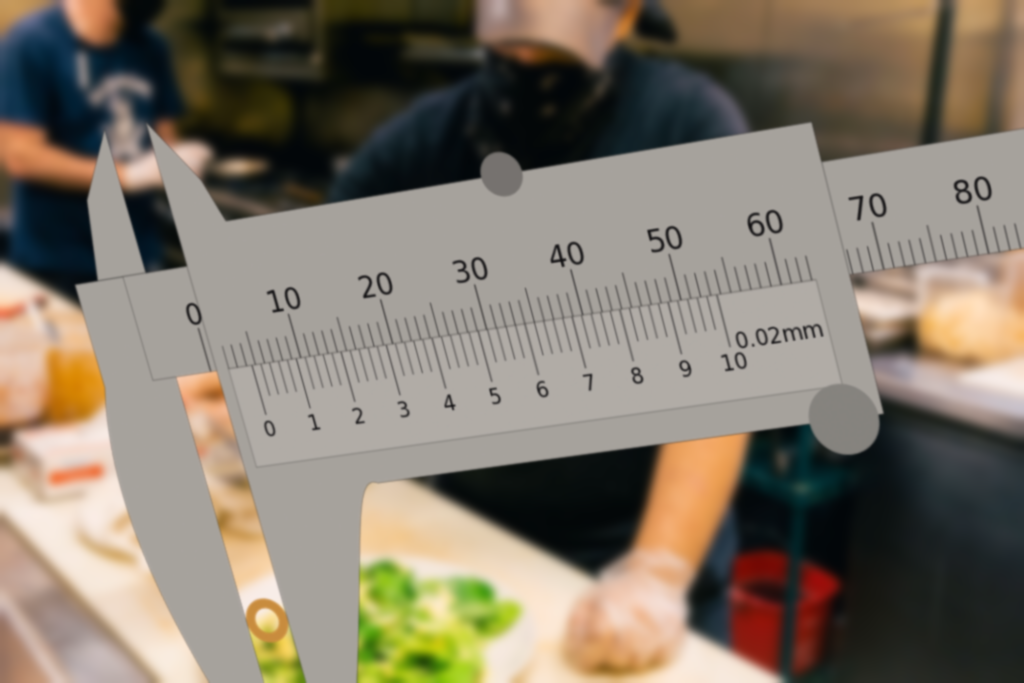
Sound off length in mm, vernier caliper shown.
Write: 4.6 mm
